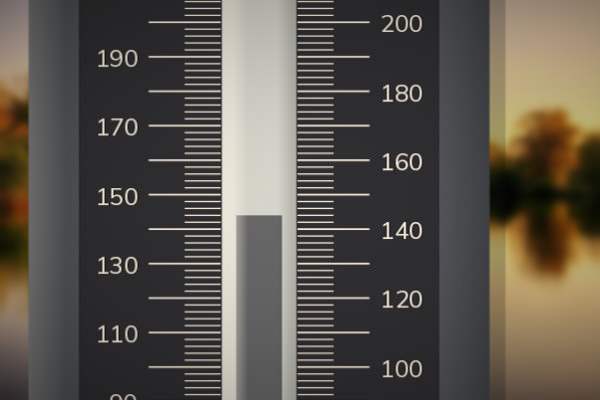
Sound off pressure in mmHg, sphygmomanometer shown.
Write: 144 mmHg
